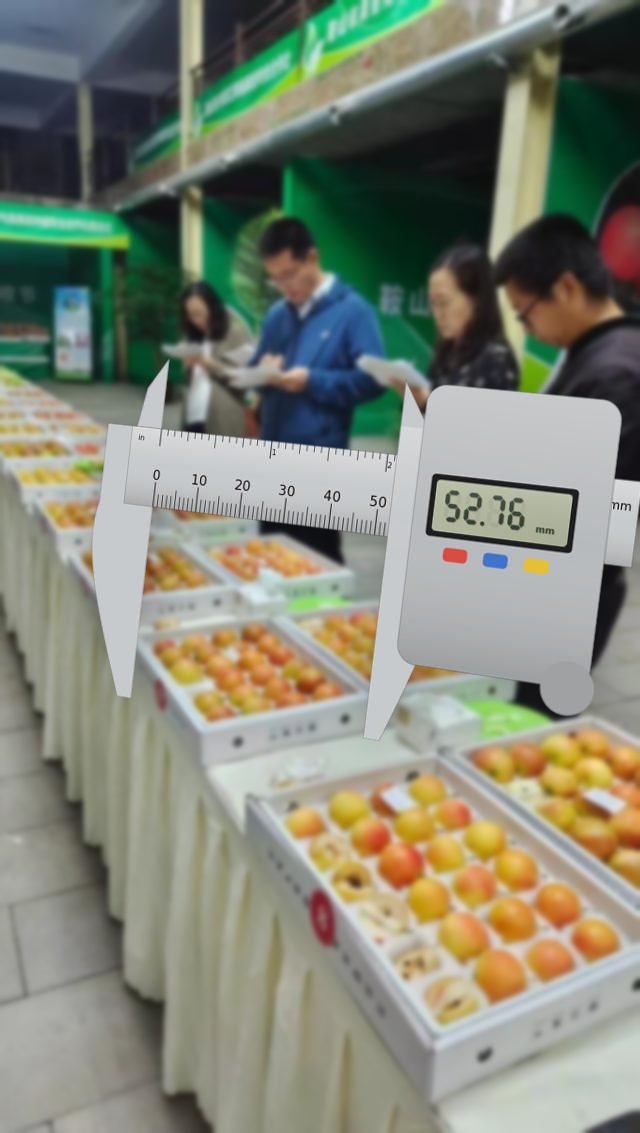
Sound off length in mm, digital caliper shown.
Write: 52.76 mm
